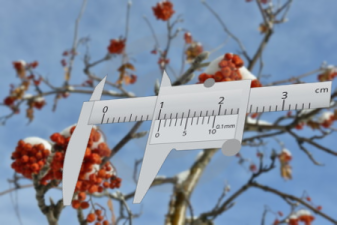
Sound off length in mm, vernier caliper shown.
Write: 10.4 mm
